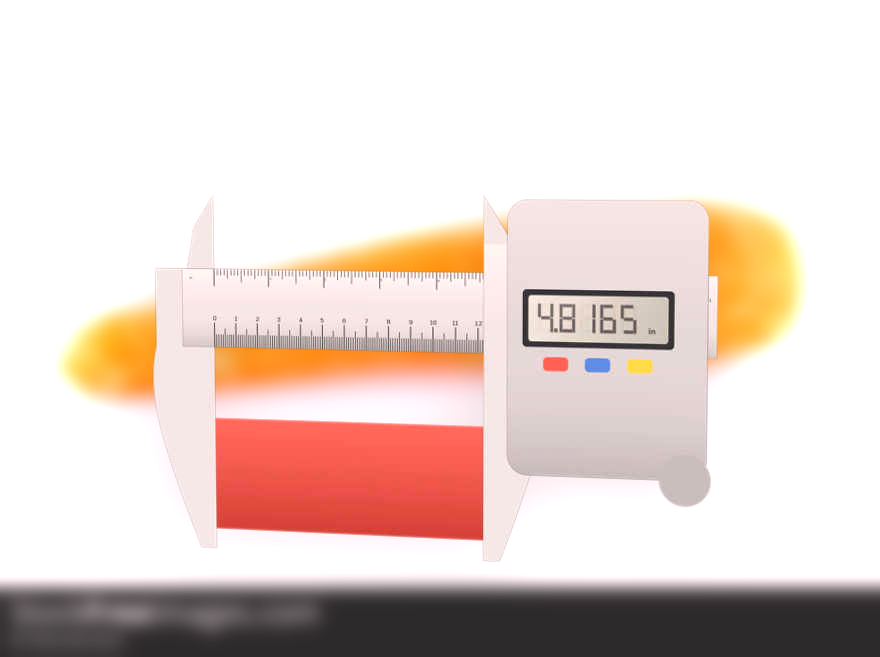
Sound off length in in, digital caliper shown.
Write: 4.8165 in
